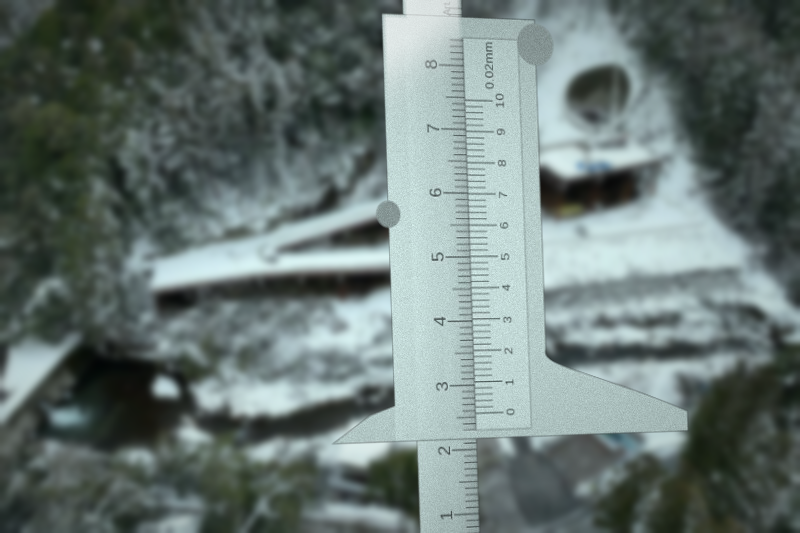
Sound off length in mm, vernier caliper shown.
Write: 25.6 mm
